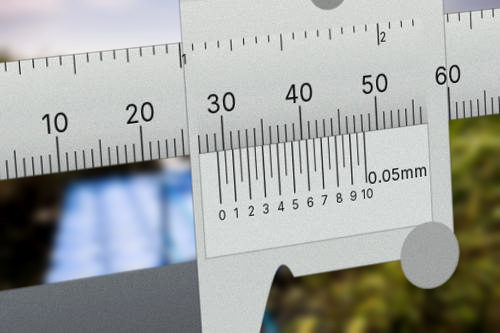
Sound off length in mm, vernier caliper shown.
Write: 29.2 mm
